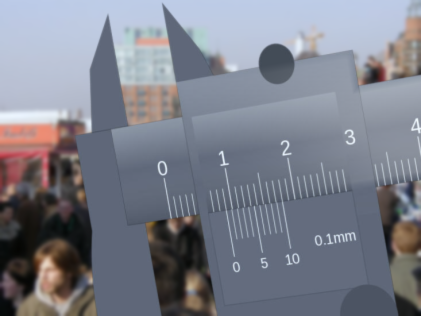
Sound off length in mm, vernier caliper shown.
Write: 9.0 mm
